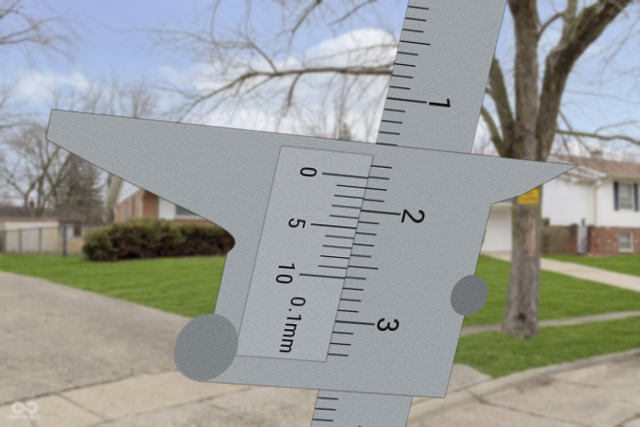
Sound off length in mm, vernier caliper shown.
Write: 17.1 mm
